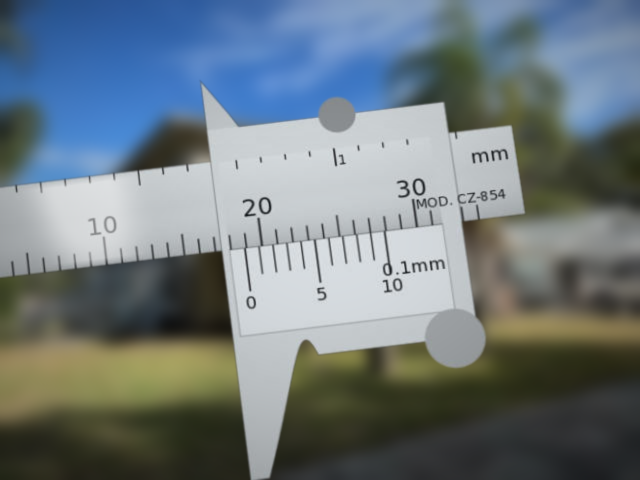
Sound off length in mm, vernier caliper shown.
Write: 18.9 mm
